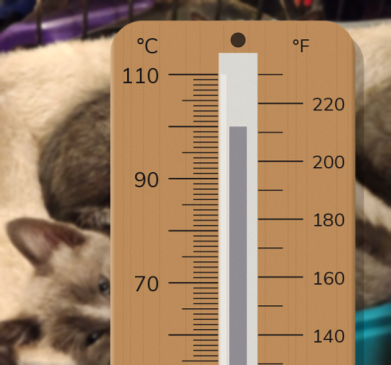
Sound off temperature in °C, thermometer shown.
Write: 100 °C
